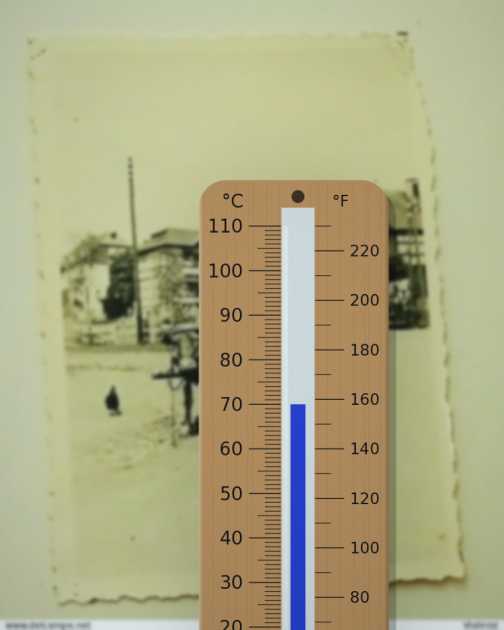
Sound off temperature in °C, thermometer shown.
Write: 70 °C
